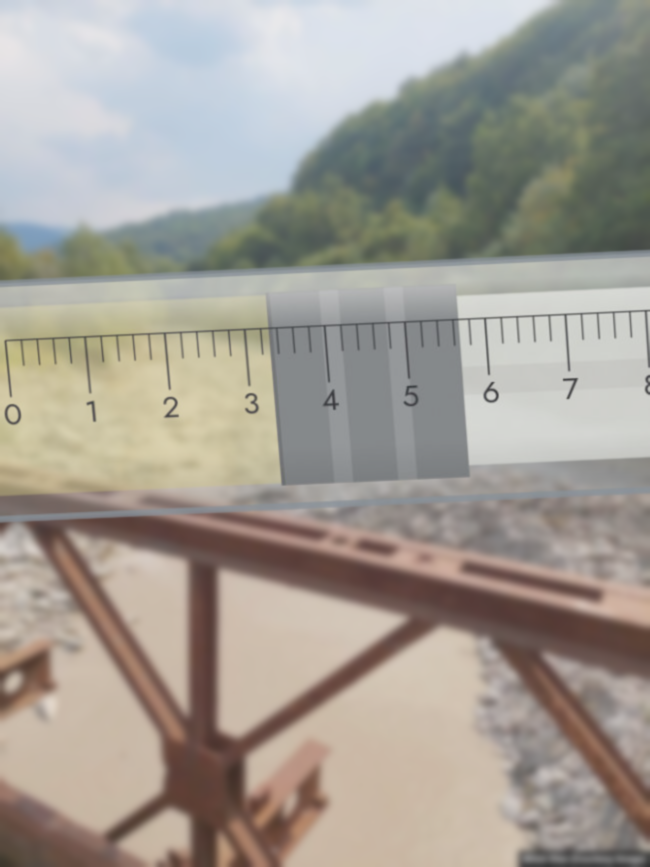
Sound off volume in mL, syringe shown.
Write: 3.3 mL
